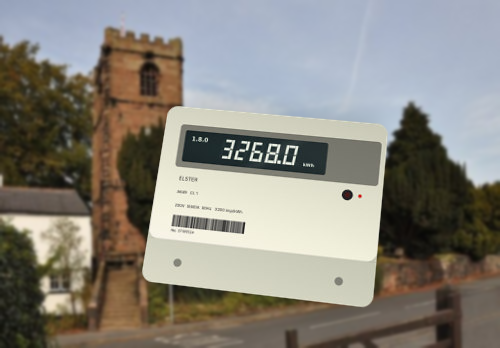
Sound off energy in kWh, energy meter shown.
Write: 3268.0 kWh
